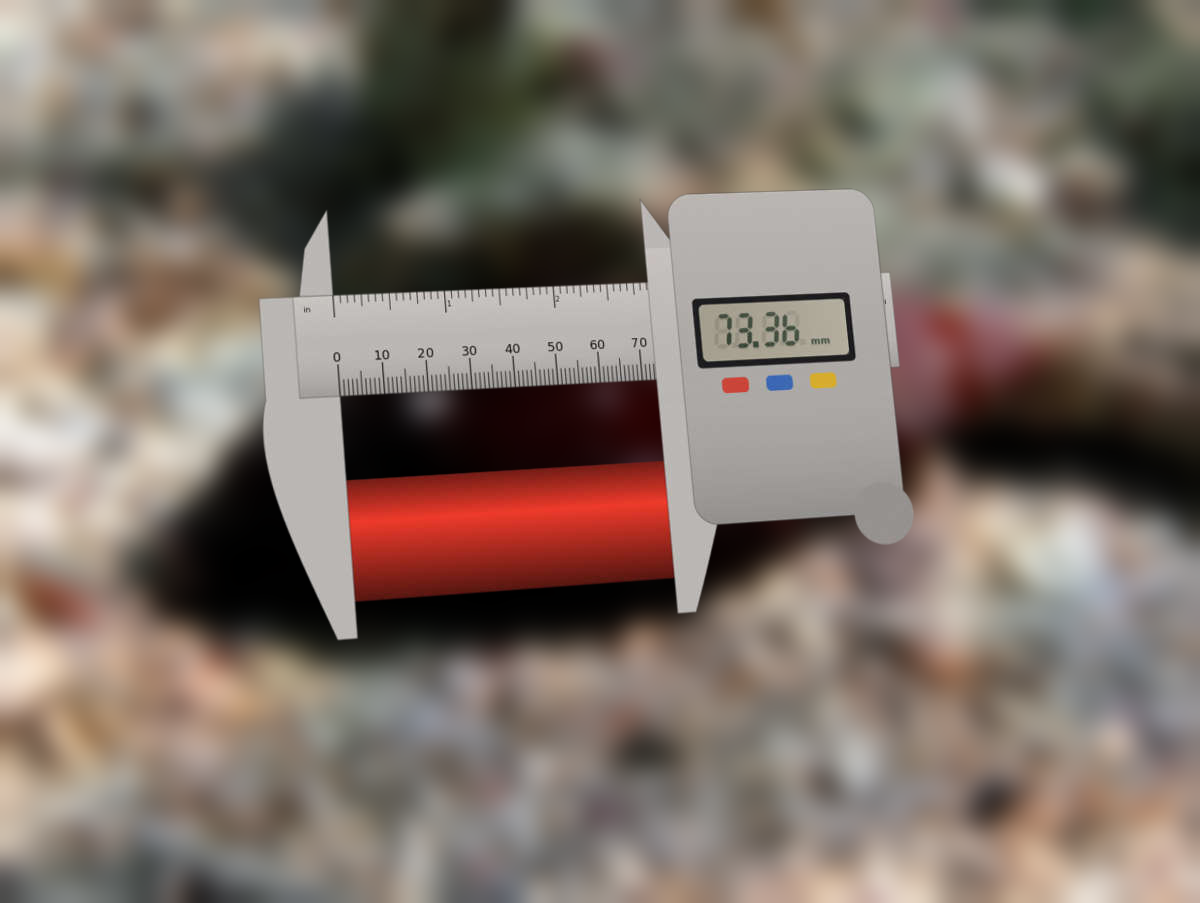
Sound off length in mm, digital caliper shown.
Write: 73.36 mm
